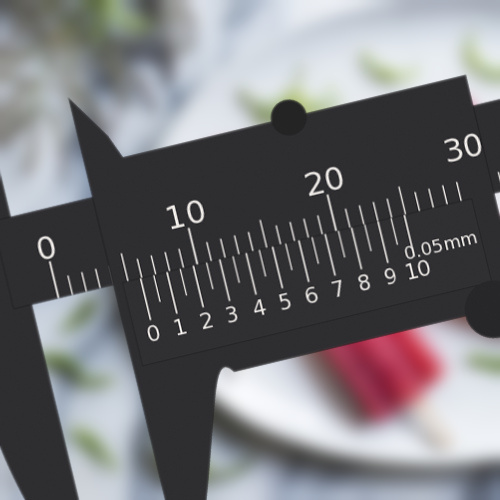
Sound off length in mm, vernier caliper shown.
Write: 5.9 mm
